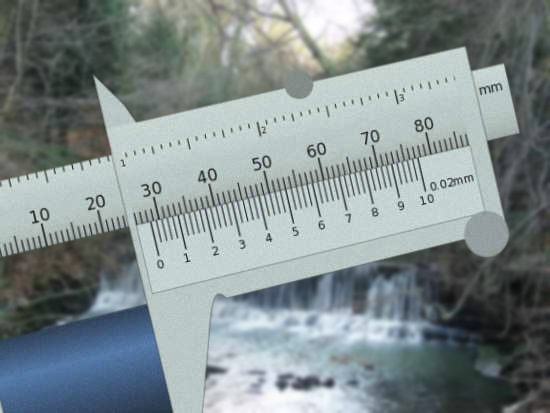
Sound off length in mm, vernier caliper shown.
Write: 28.5 mm
